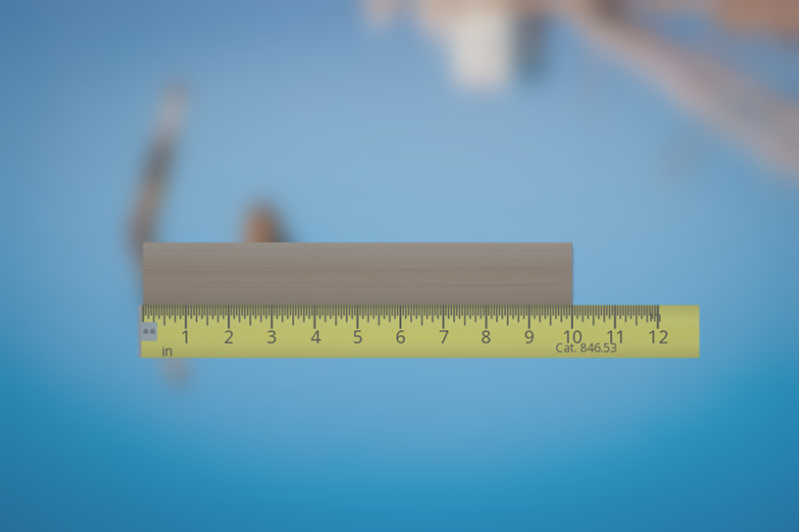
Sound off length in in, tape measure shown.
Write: 10 in
